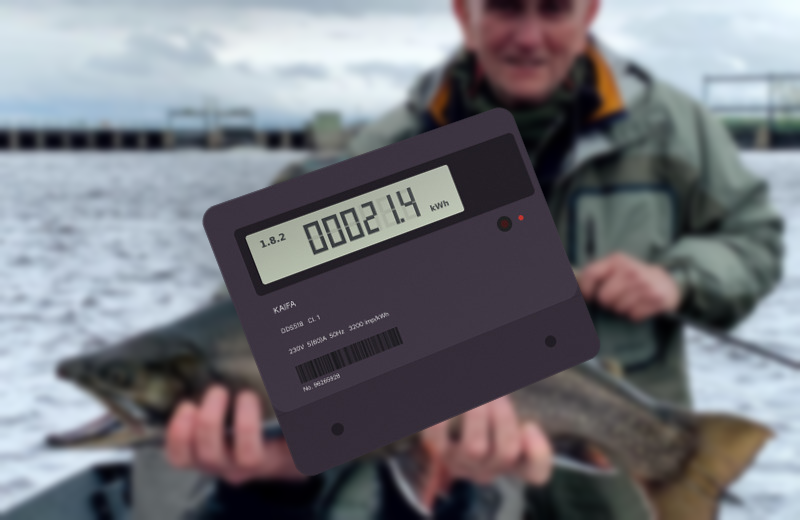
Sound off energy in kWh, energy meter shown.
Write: 21.4 kWh
